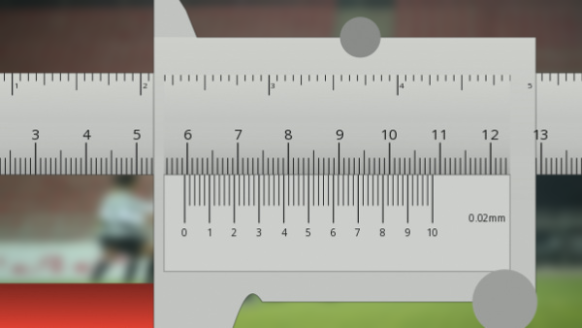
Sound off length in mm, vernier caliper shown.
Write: 59.5 mm
